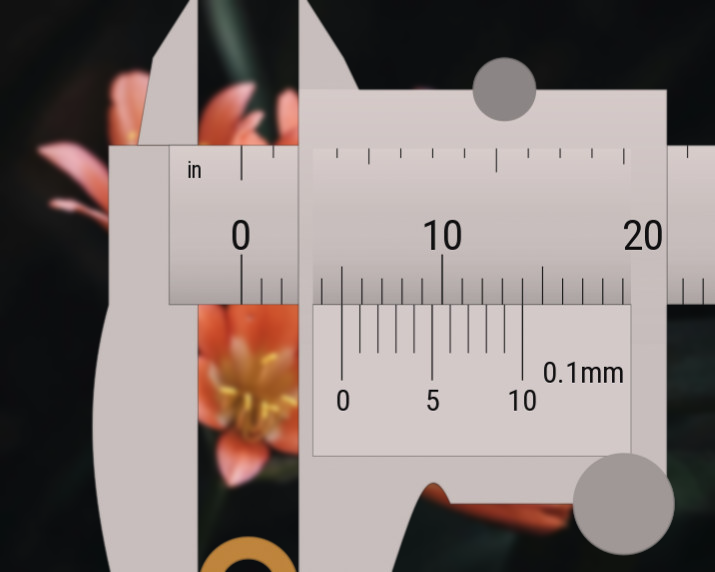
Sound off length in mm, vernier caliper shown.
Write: 5.0 mm
